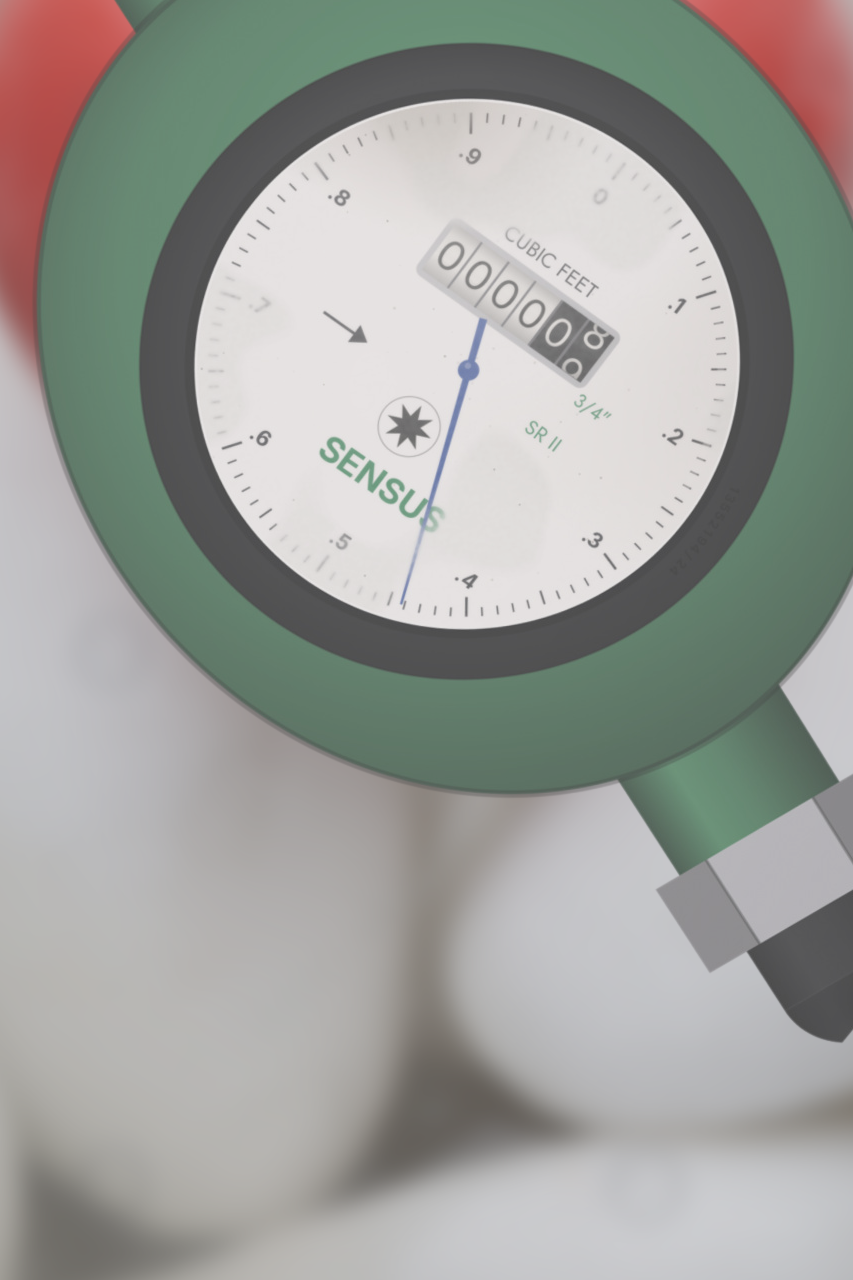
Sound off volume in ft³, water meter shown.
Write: 8.44 ft³
